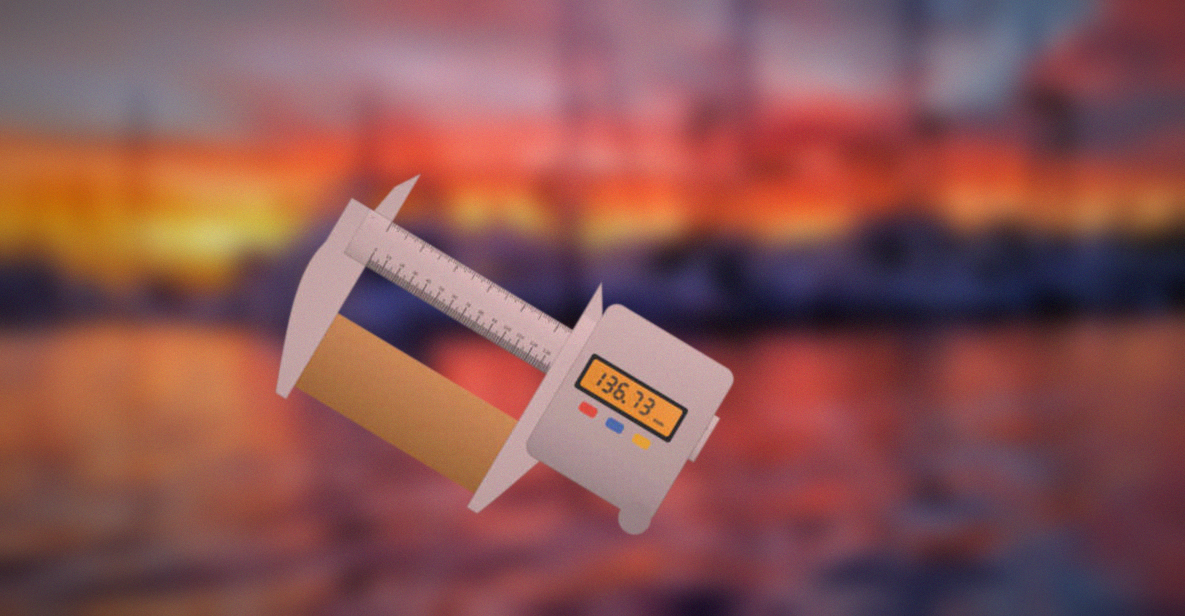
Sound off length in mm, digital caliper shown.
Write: 136.73 mm
